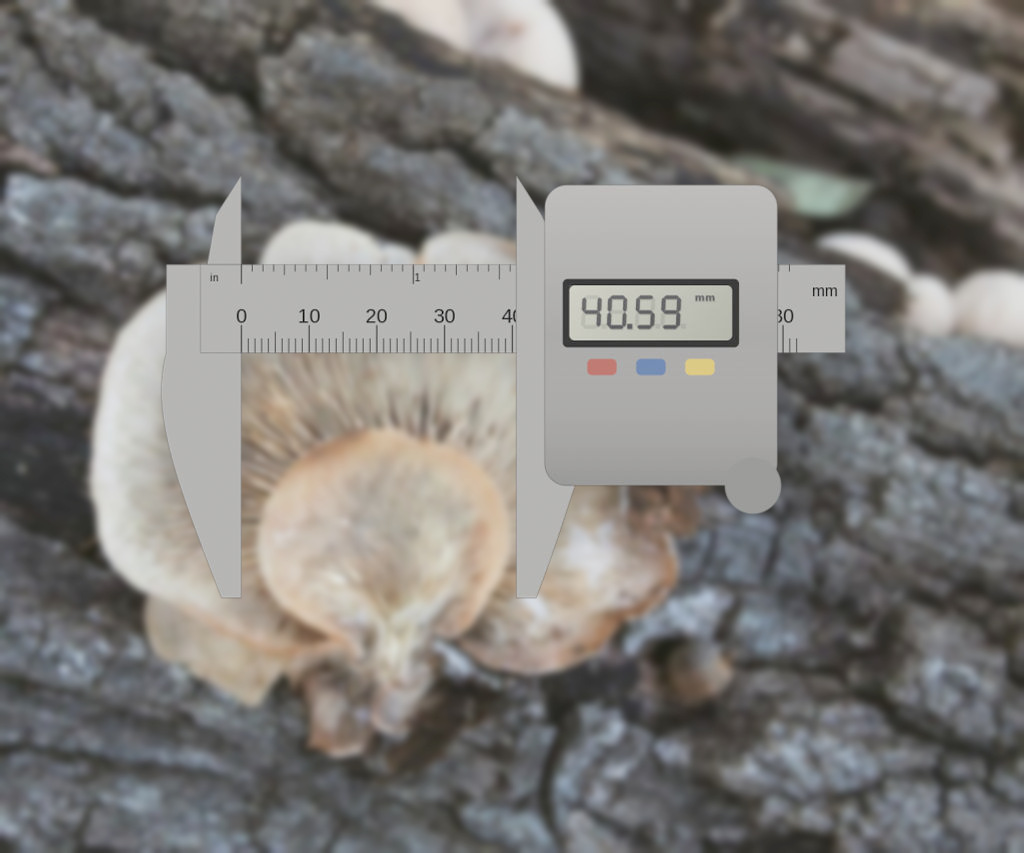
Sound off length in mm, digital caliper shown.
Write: 40.59 mm
